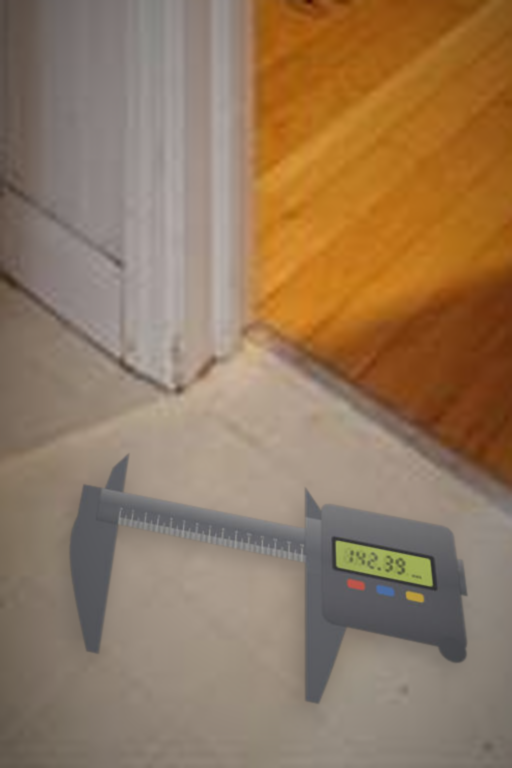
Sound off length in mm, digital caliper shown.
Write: 142.39 mm
